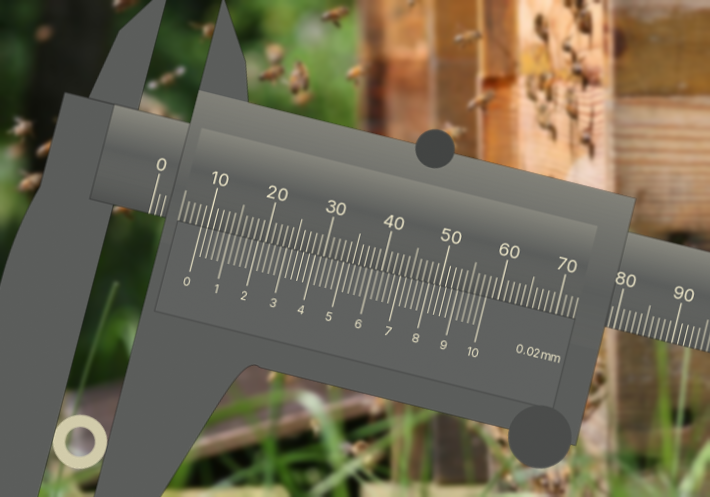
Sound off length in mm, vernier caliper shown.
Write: 9.0 mm
